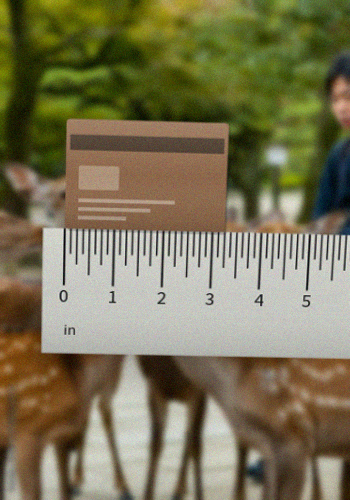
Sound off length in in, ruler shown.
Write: 3.25 in
